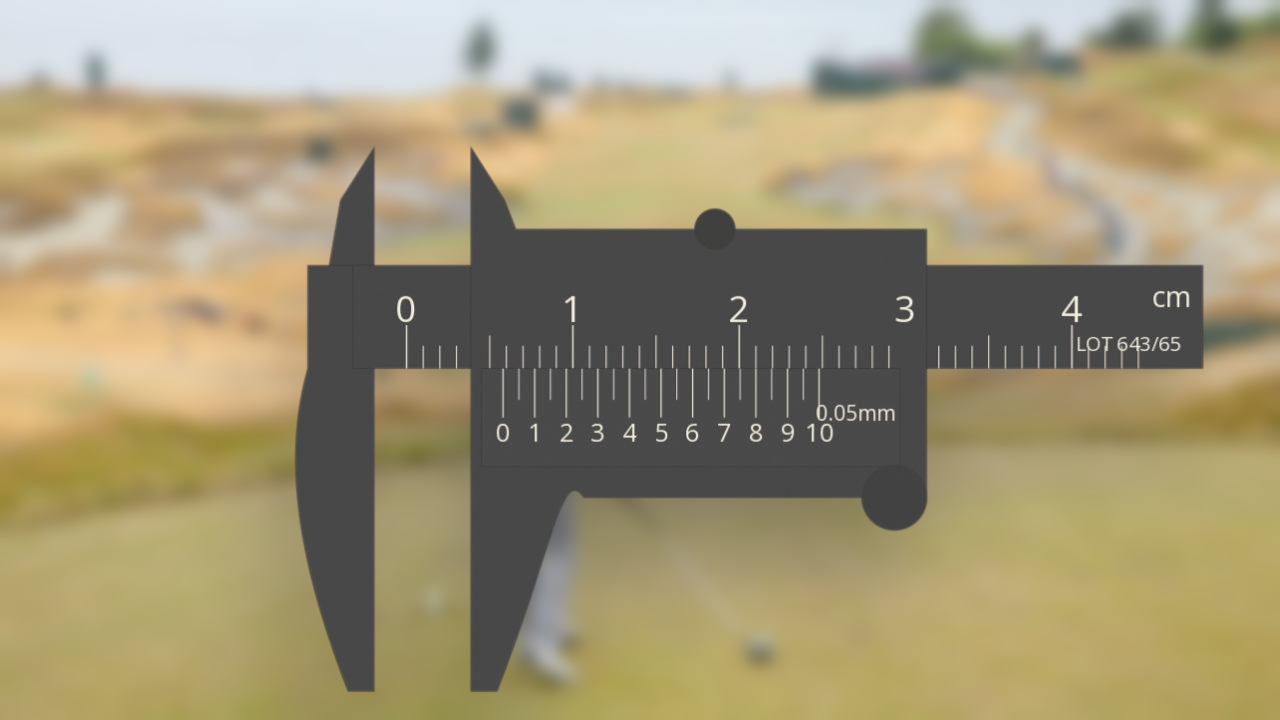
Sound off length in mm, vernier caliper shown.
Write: 5.8 mm
